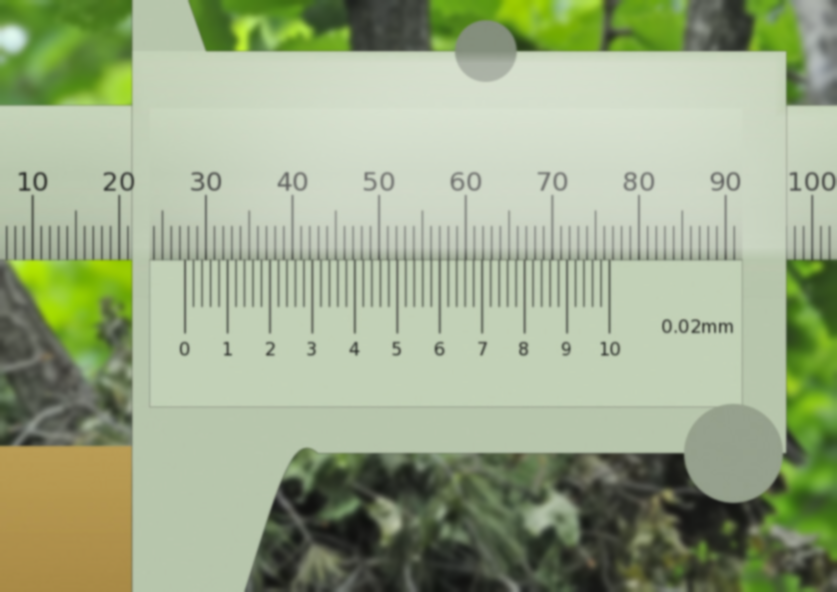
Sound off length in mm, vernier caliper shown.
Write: 27.6 mm
